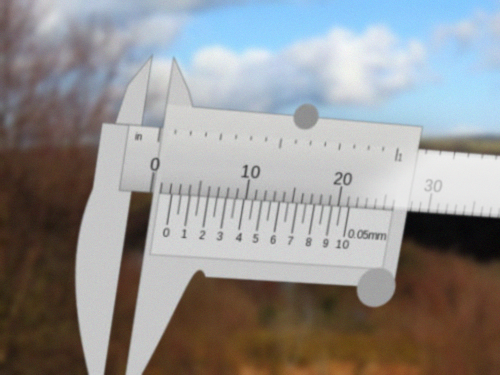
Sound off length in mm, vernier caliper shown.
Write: 2.2 mm
